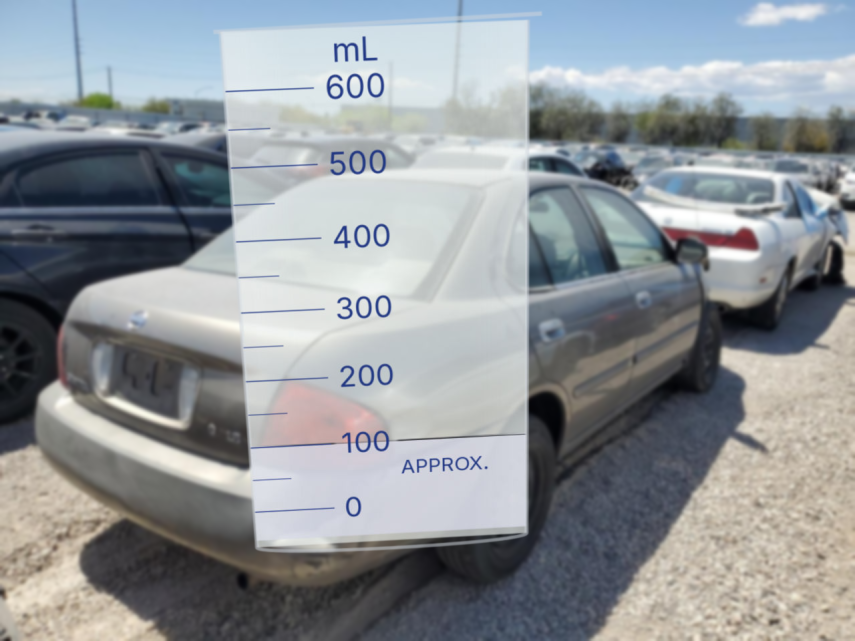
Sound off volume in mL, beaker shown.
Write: 100 mL
